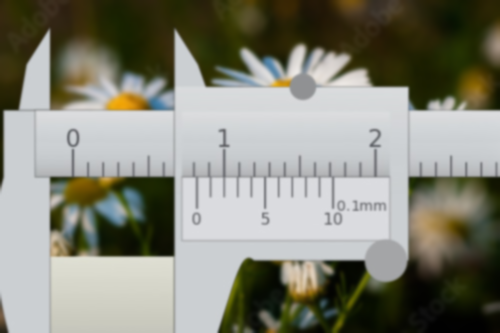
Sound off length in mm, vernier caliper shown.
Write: 8.2 mm
